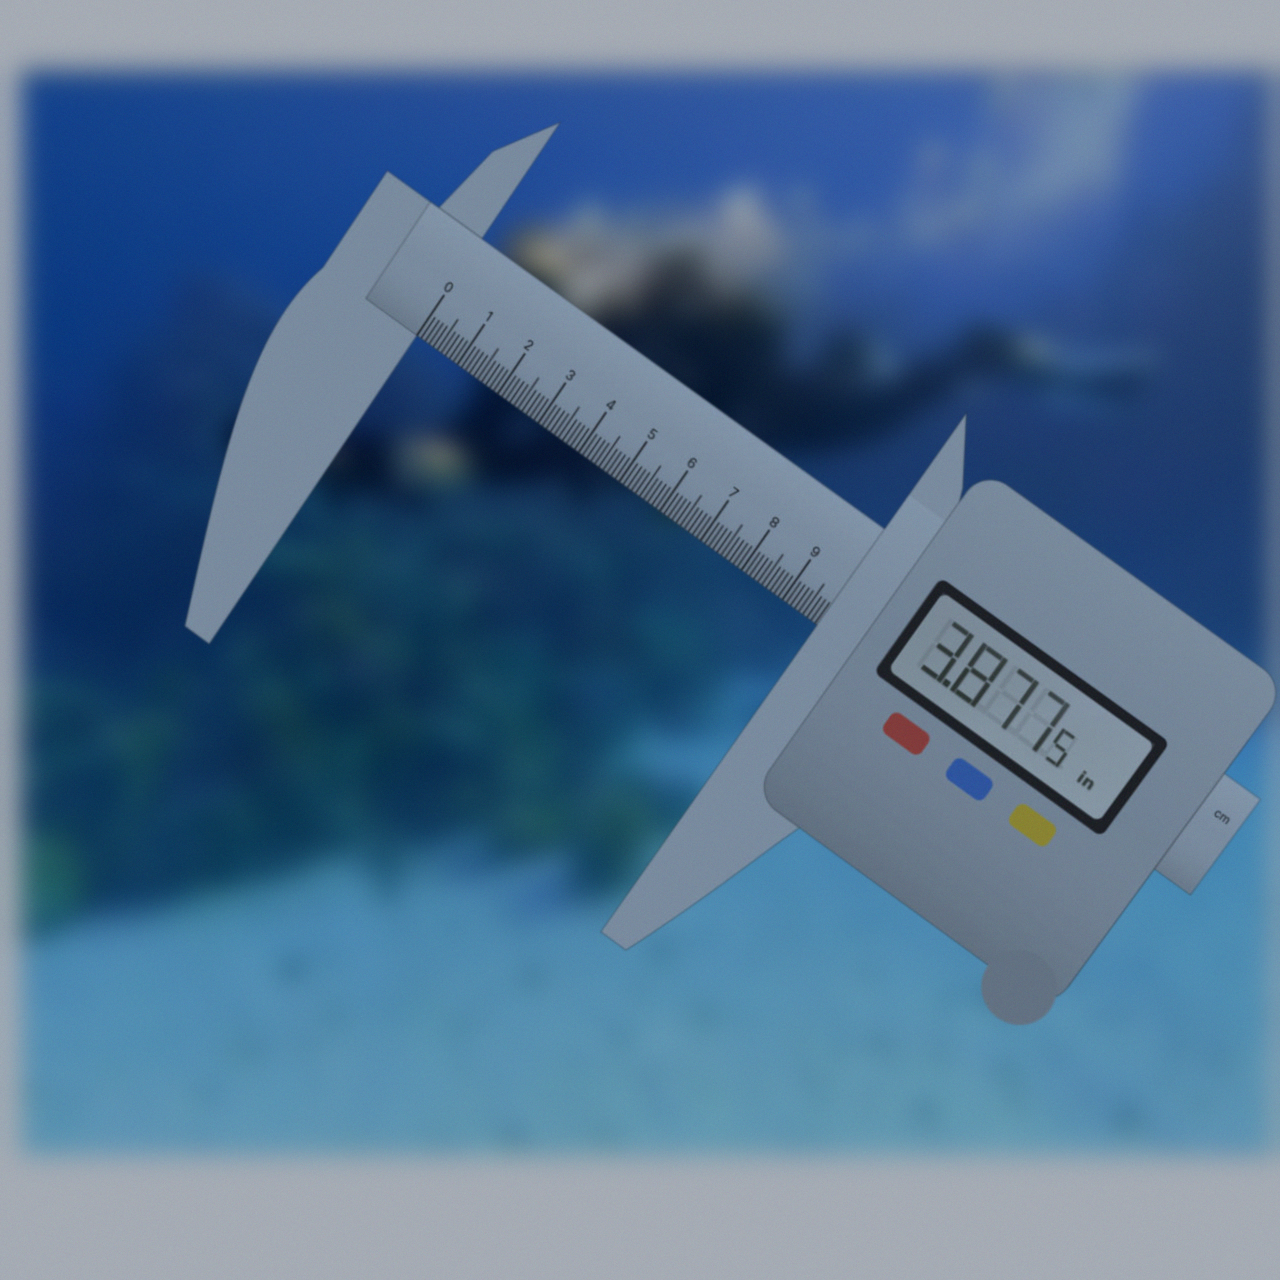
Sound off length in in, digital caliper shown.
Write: 3.8775 in
